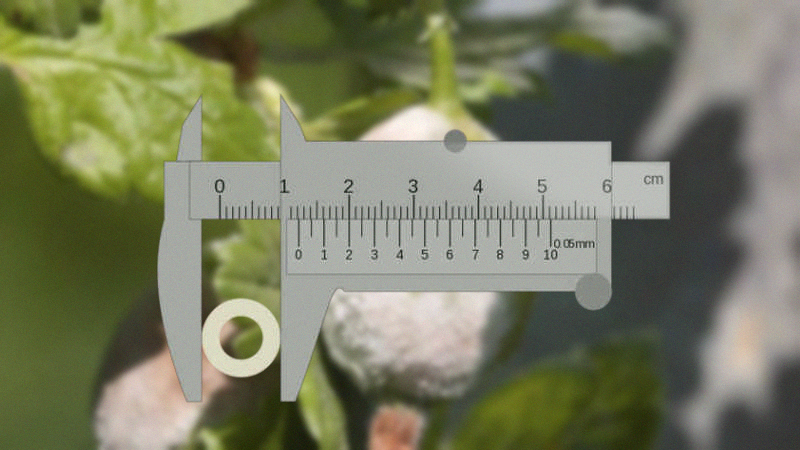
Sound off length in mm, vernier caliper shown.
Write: 12.2 mm
